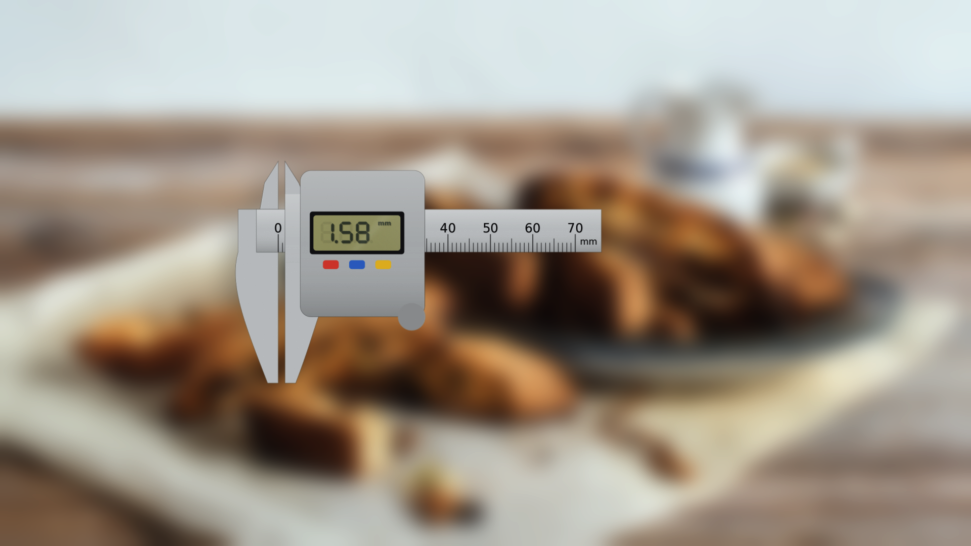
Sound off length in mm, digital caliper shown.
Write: 1.58 mm
